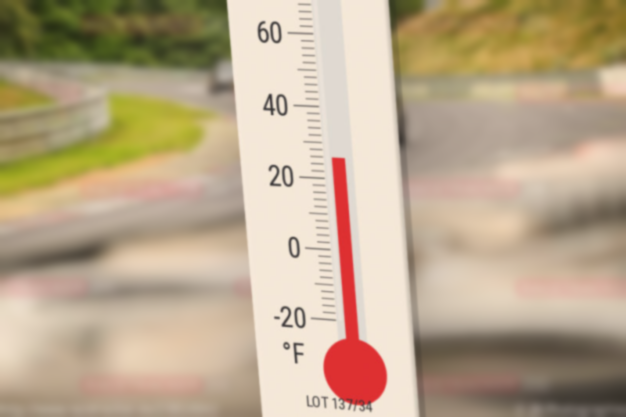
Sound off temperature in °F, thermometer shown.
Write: 26 °F
